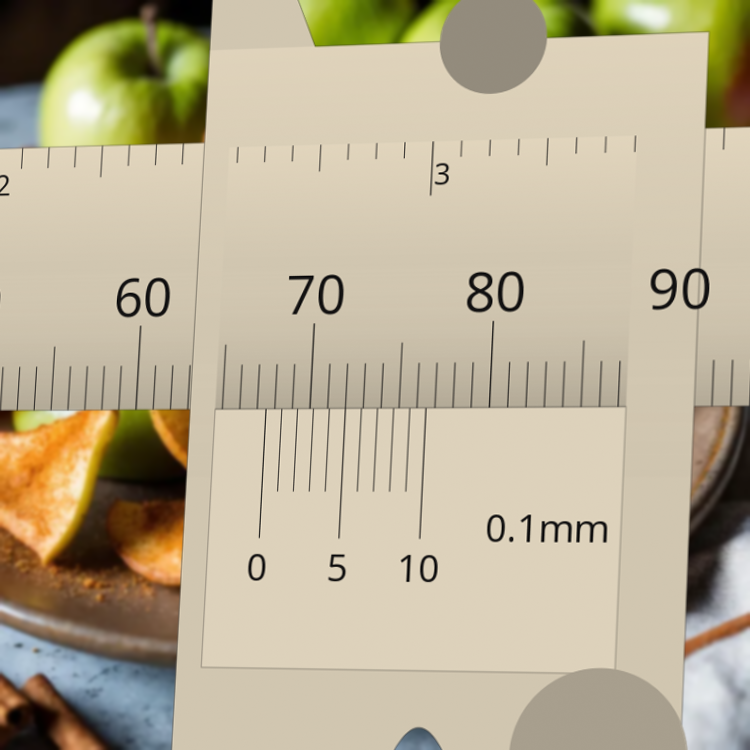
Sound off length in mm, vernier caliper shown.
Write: 67.5 mm
